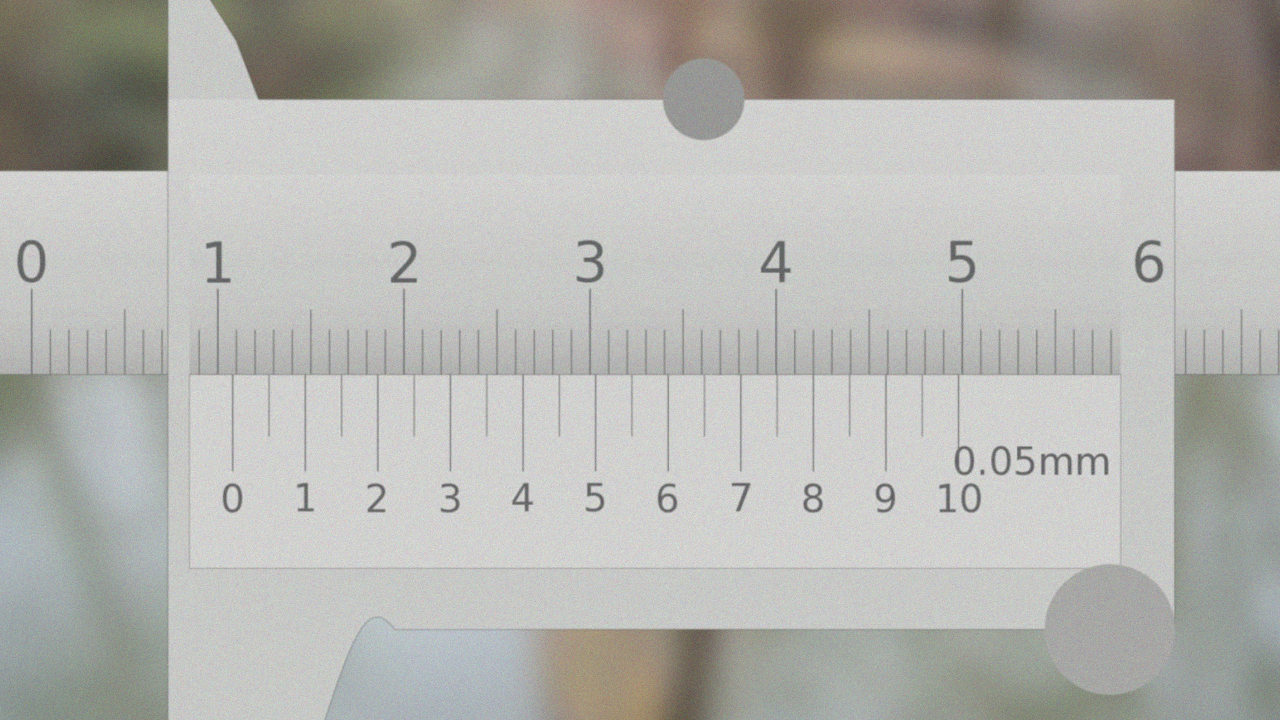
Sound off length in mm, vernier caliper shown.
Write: 10.8 mm
